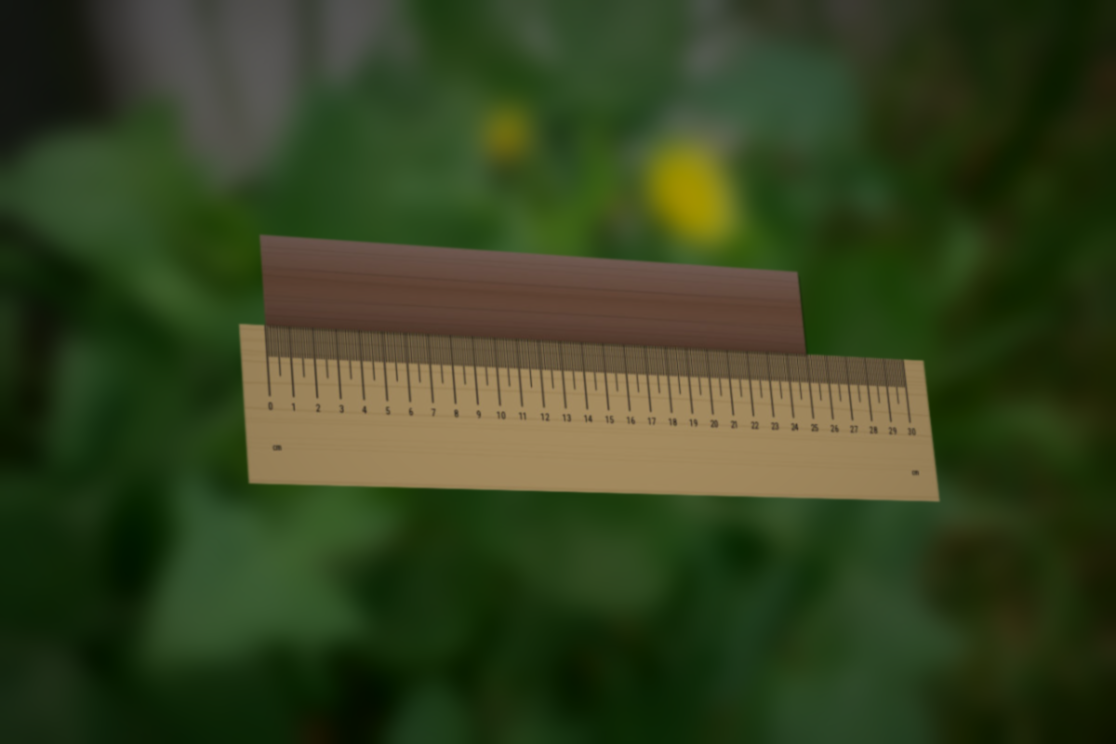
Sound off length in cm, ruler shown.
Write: 25 cm
